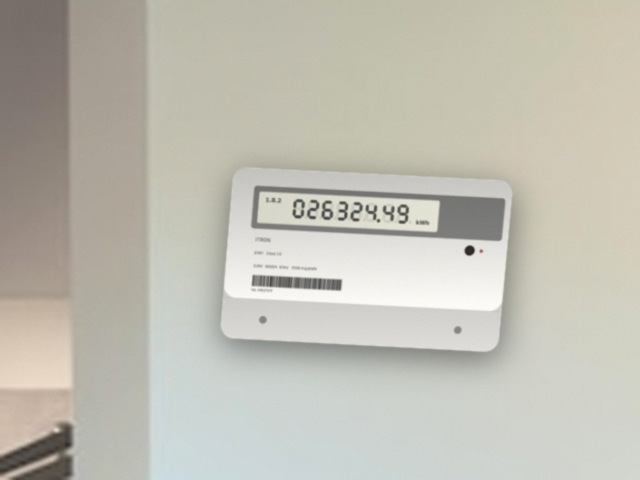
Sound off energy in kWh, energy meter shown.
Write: 26324.49 kWh
